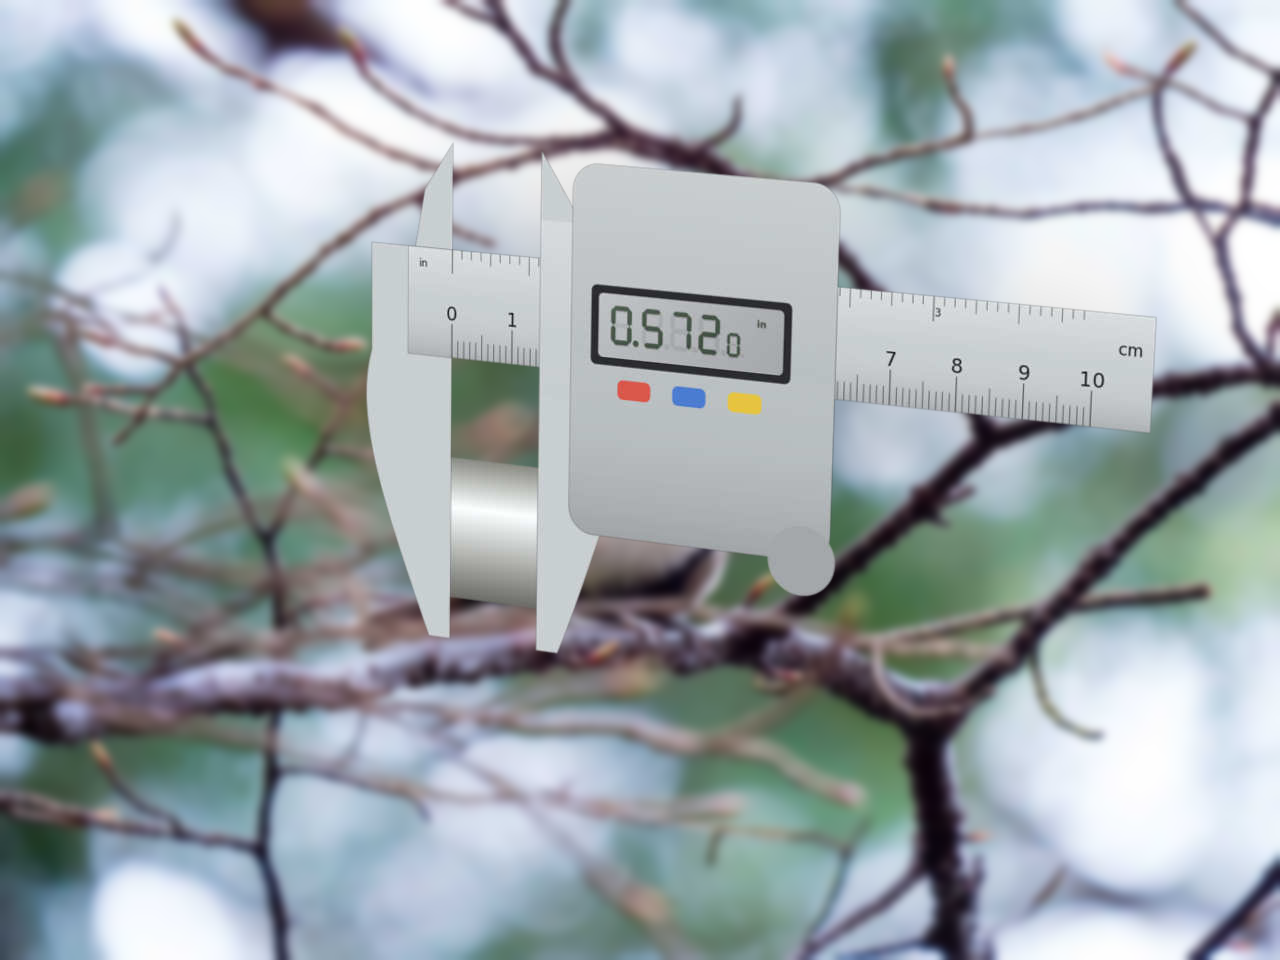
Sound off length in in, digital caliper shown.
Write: 0.5720 in
